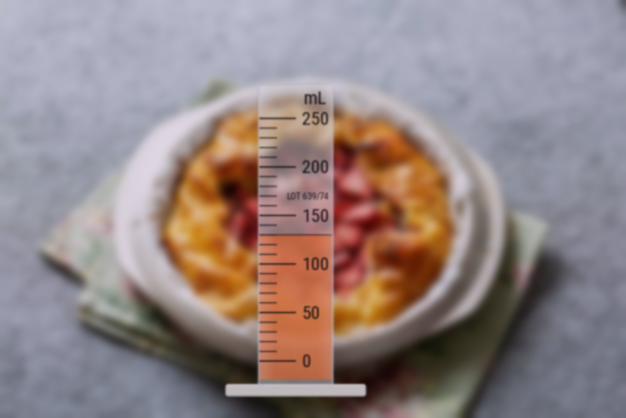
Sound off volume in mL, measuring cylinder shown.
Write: 130 mL
